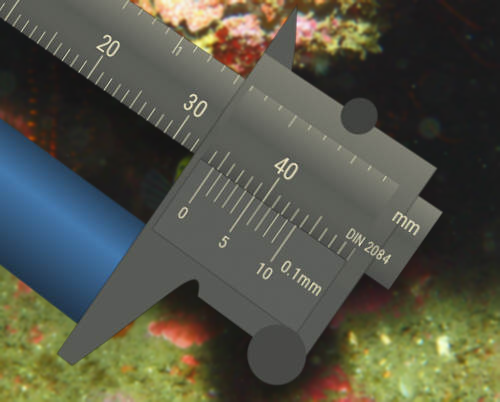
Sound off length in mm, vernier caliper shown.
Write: 34.6 mm
